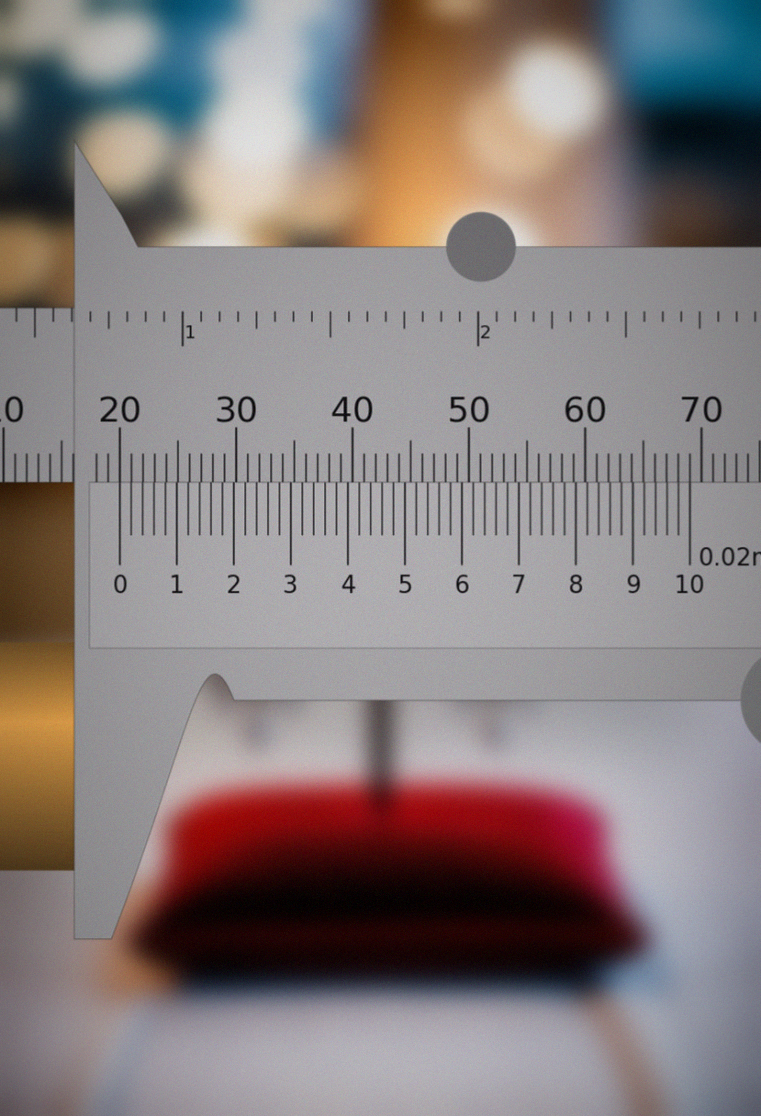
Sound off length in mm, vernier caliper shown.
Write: 20.0 mm
